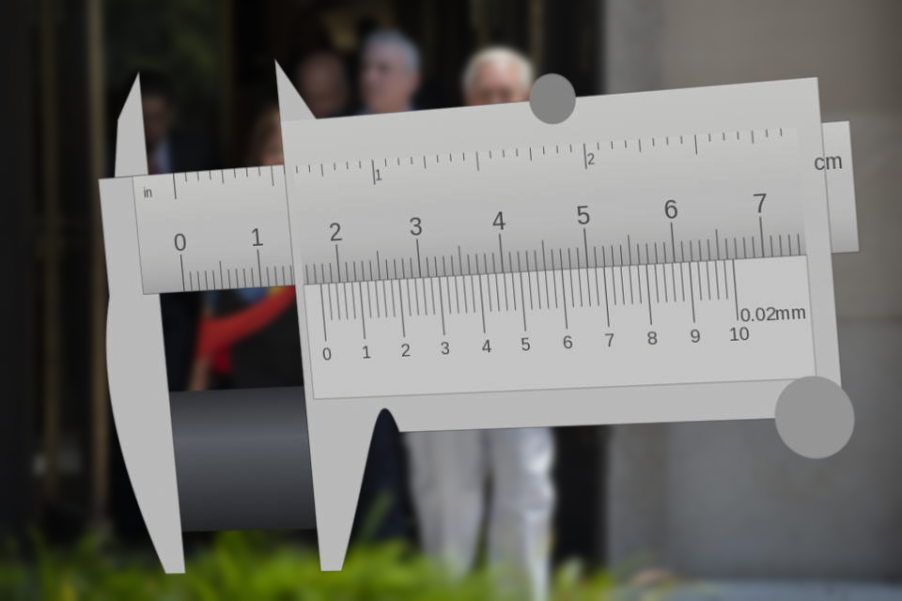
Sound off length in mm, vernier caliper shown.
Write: 17.6 mm
